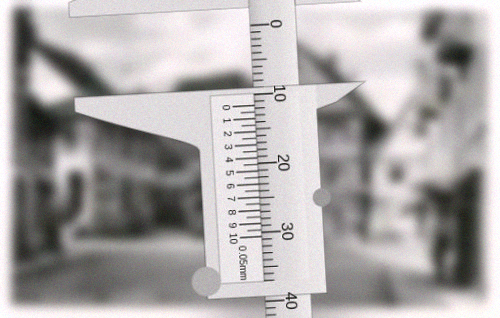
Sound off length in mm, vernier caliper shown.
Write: 11.6 mm
